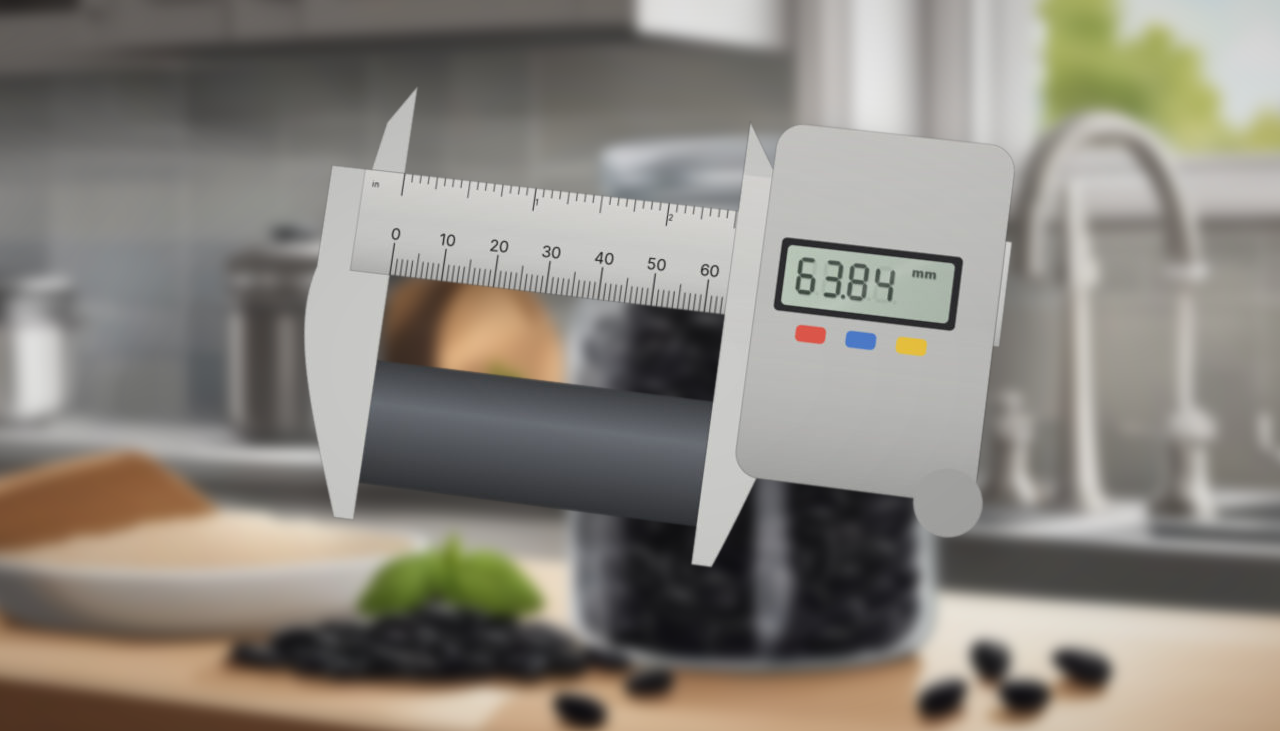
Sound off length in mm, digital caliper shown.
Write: 63.84 mm
